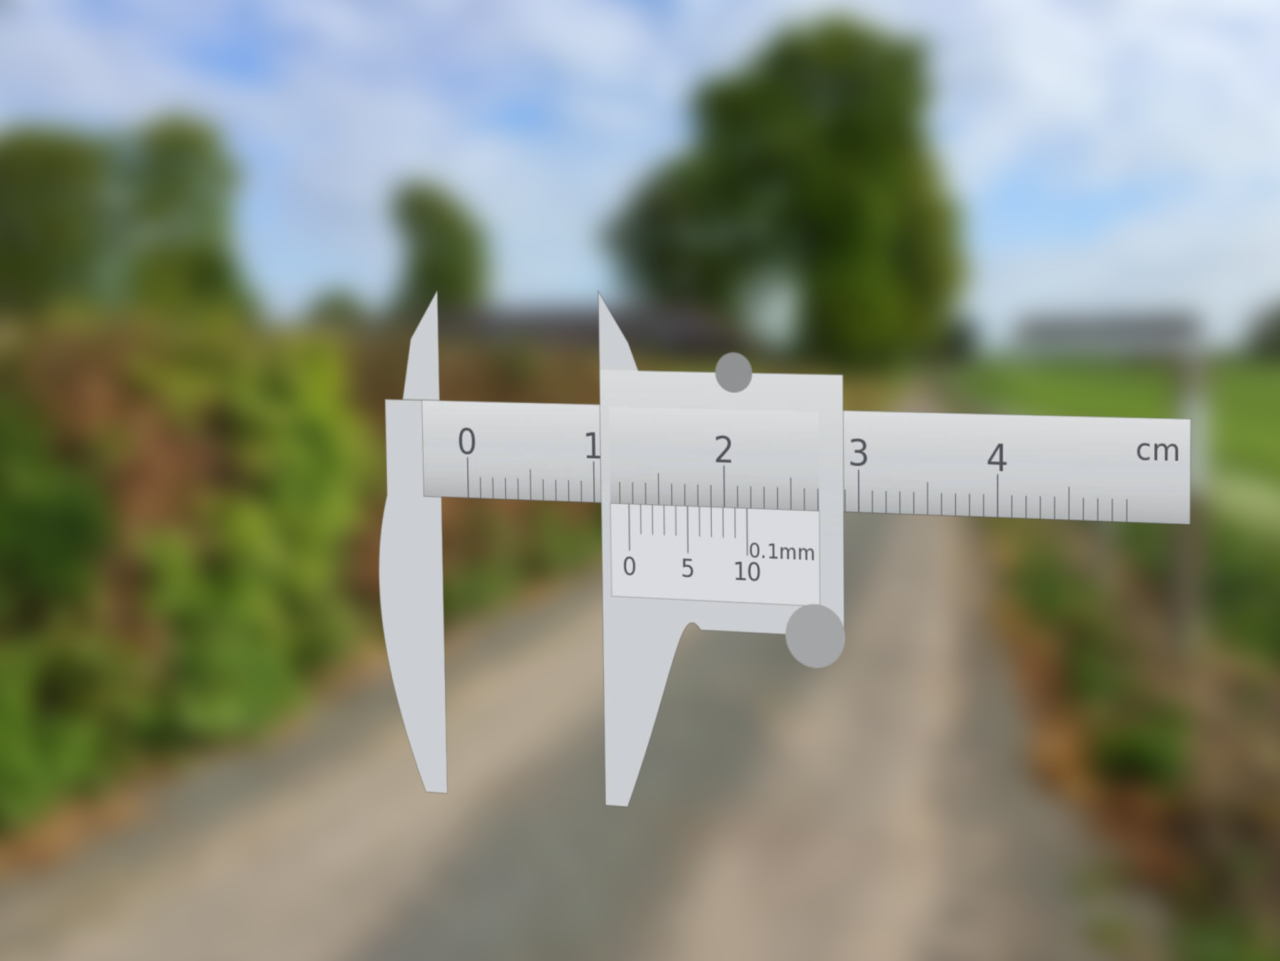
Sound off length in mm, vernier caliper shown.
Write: 12.7 mm
